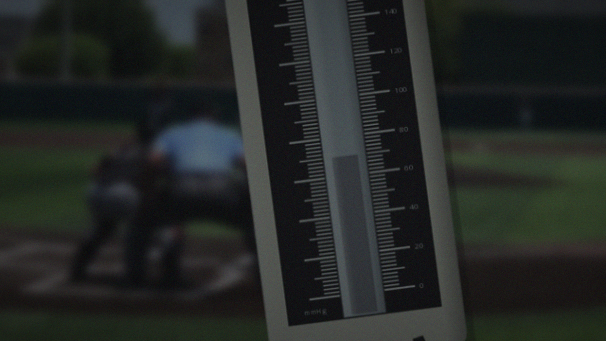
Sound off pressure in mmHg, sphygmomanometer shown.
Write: 70 mmHg
